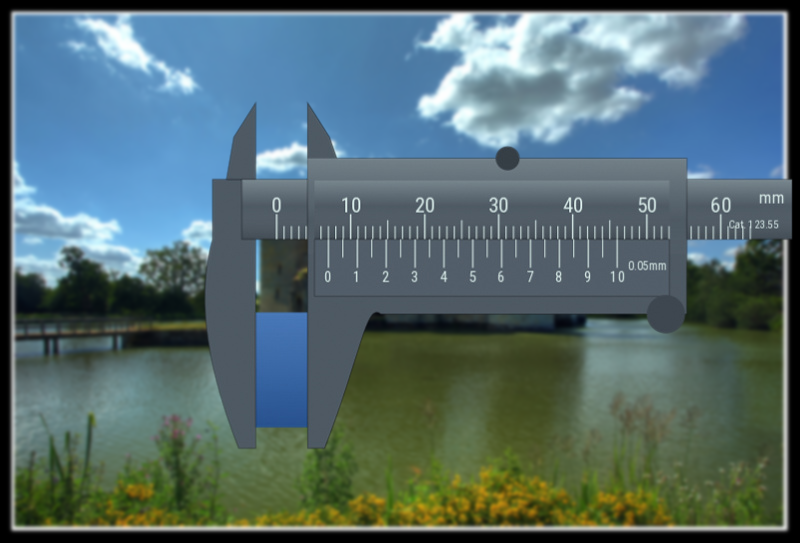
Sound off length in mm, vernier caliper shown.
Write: 7.0 mm
